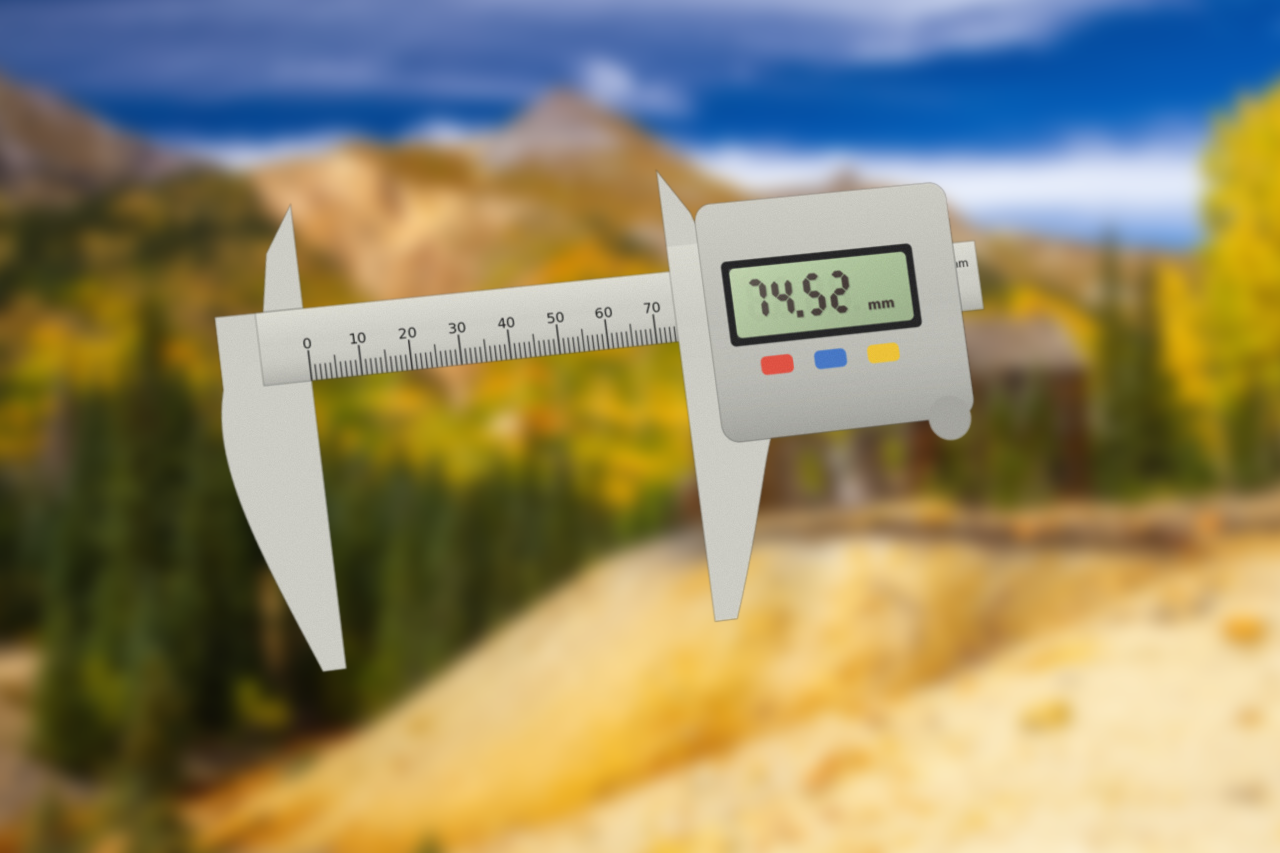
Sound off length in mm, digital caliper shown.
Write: 74.52 mm
